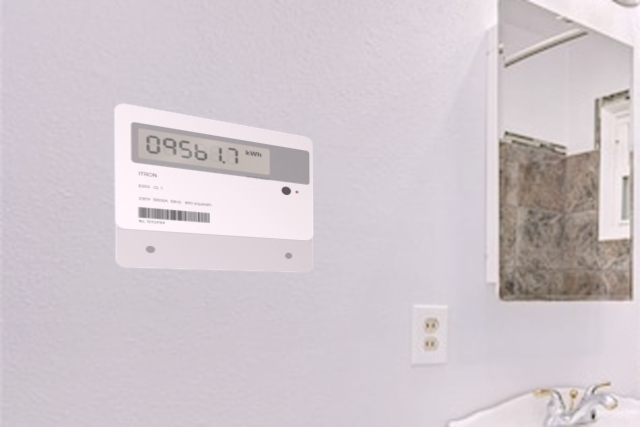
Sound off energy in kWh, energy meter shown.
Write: 9561.7 kWh
